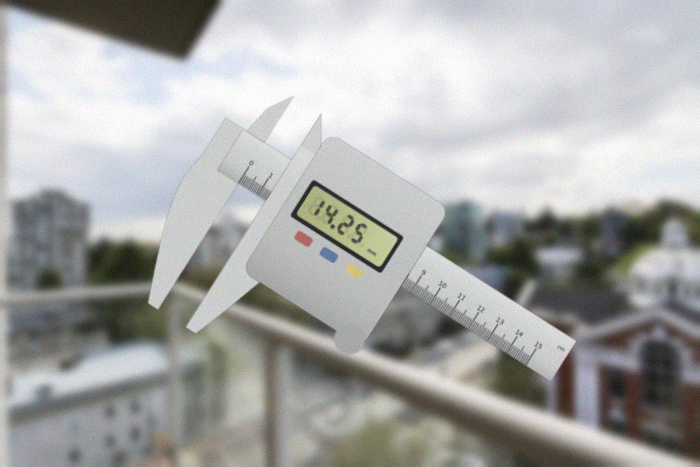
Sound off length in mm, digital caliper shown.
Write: 14.25 mm
